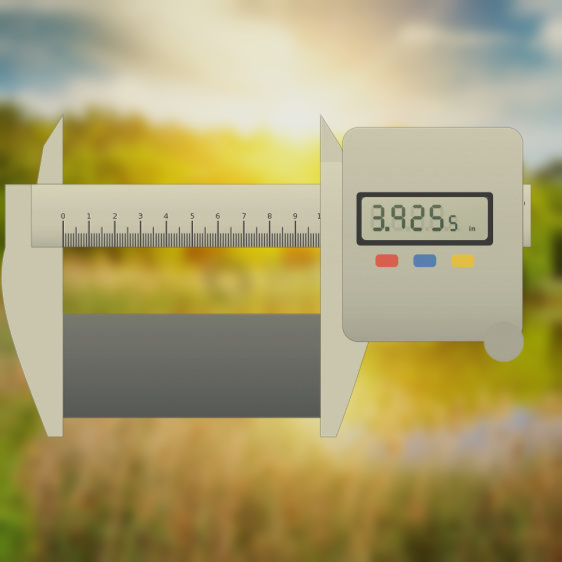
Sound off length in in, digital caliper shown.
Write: 3.9255 in
